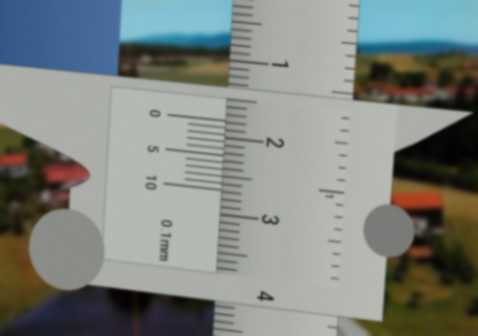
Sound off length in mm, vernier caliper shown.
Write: 17.8 mm
